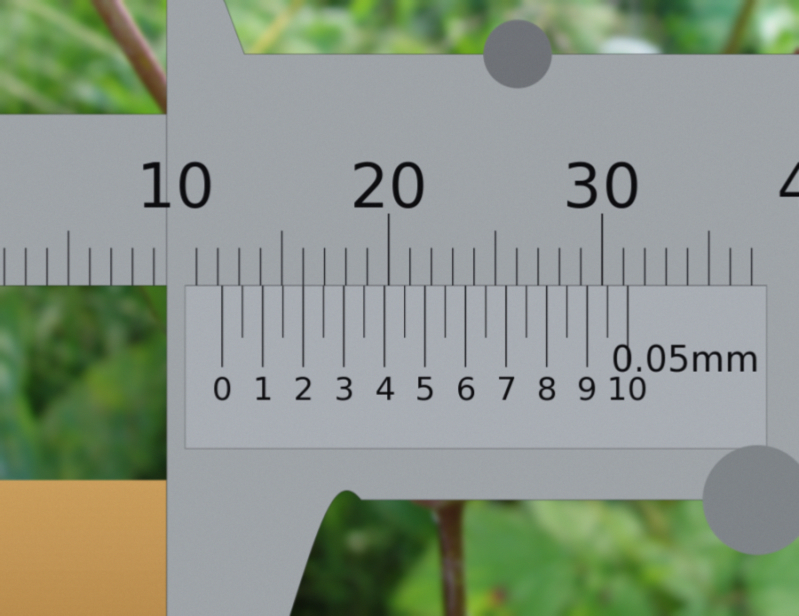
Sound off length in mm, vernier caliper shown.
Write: 12.2 mm
